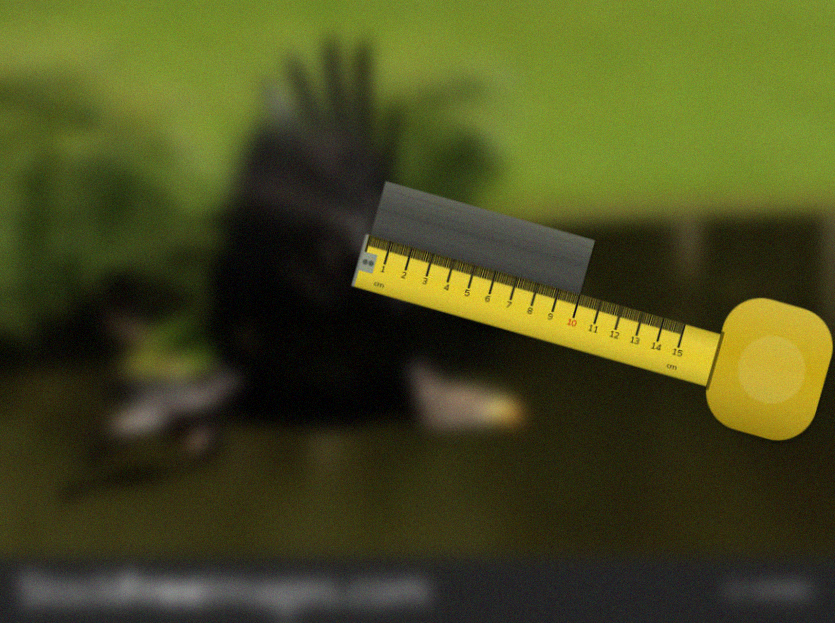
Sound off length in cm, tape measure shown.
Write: 10 cm
